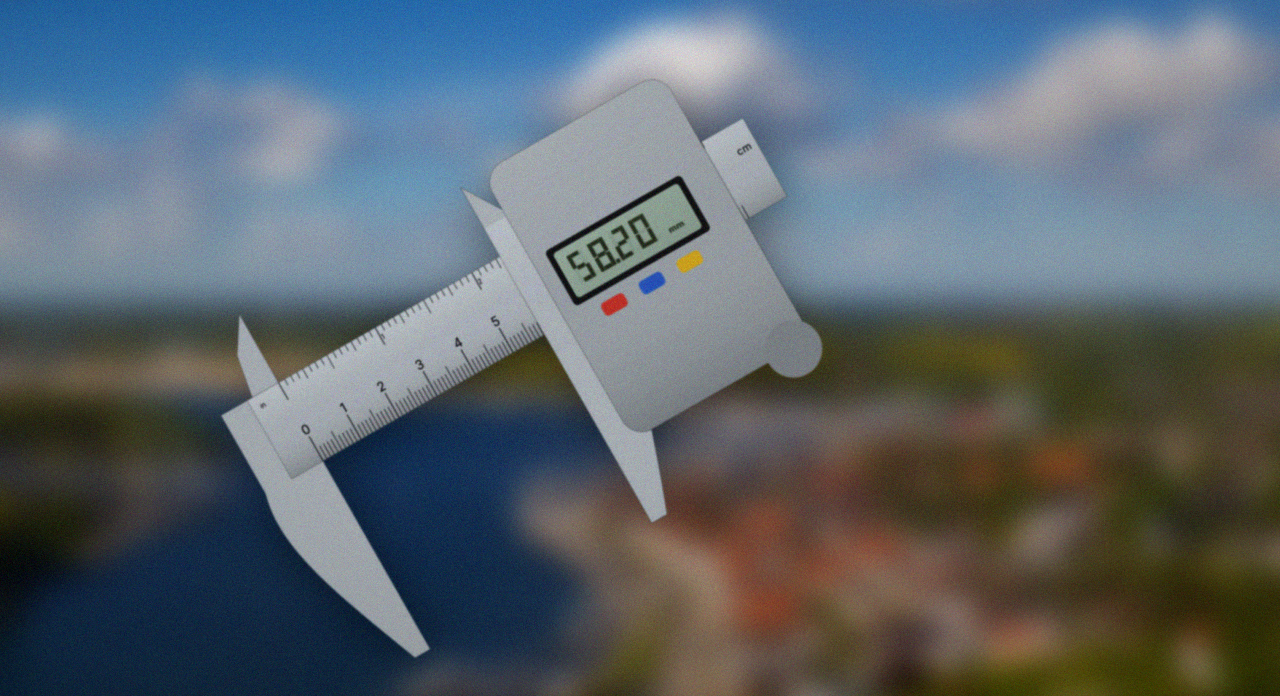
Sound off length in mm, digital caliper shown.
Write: 58.20 mm
